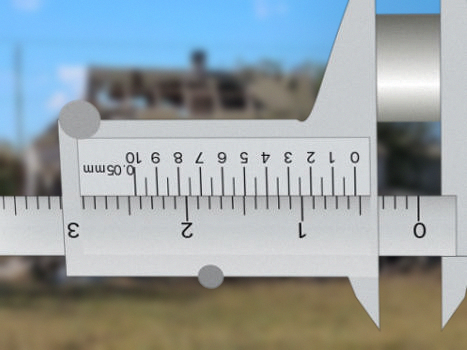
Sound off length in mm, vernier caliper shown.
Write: 5.4 mm
